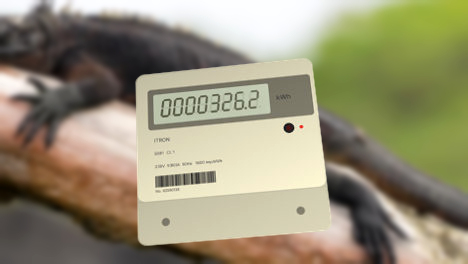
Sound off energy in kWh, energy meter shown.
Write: 326.2 kWh
